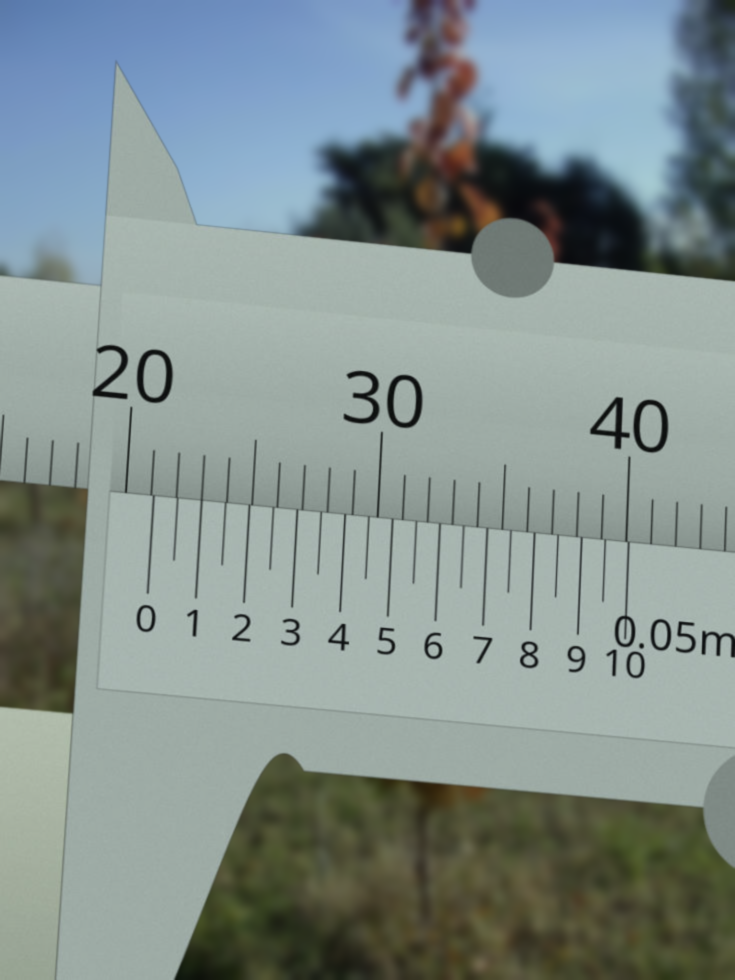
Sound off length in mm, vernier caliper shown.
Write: 21.1 mm
